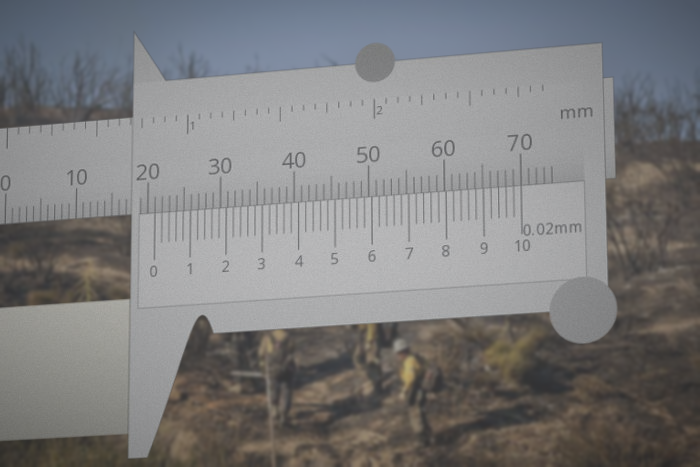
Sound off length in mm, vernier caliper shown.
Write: 21.0 mm
